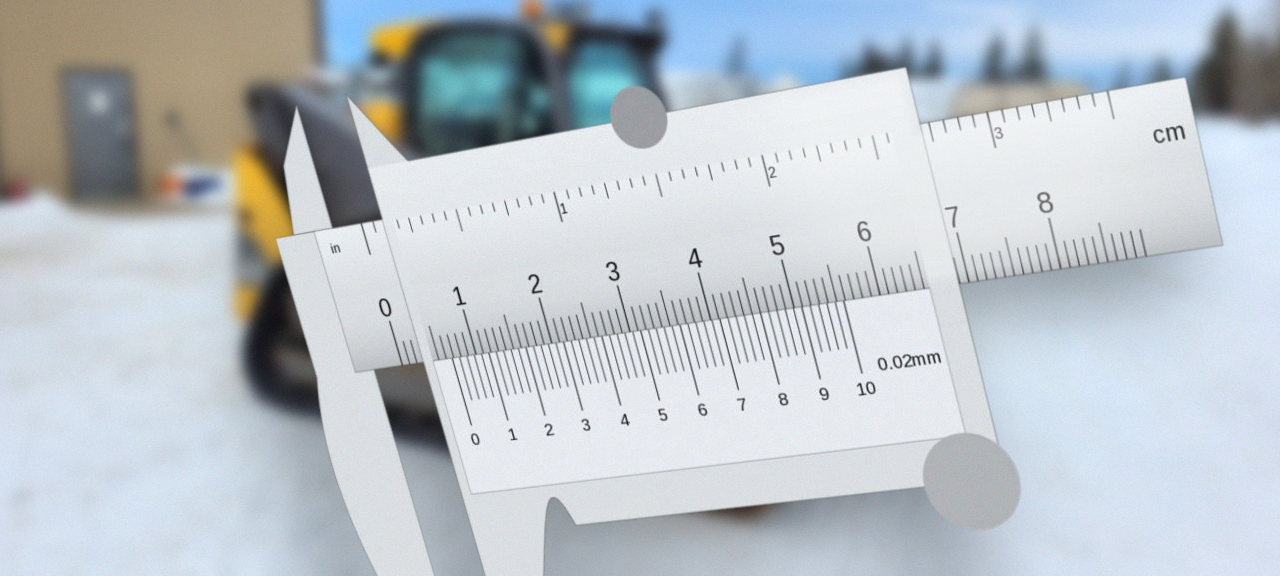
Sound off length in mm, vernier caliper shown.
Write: 6.8 mm
